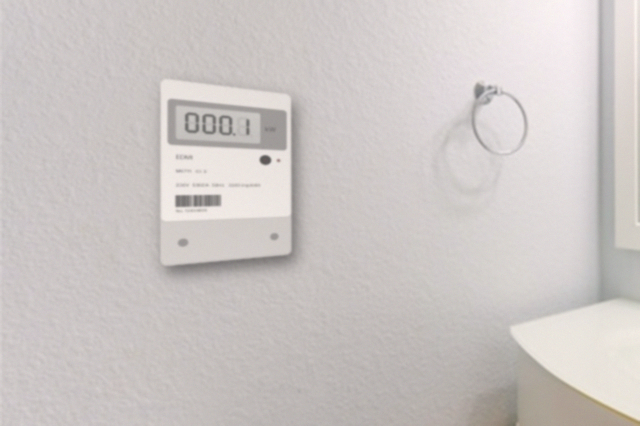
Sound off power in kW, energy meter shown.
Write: 0.1 kW
